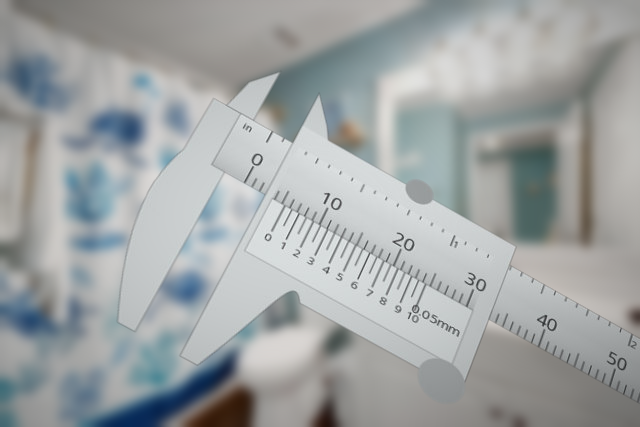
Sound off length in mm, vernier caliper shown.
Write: 5.4 mm
